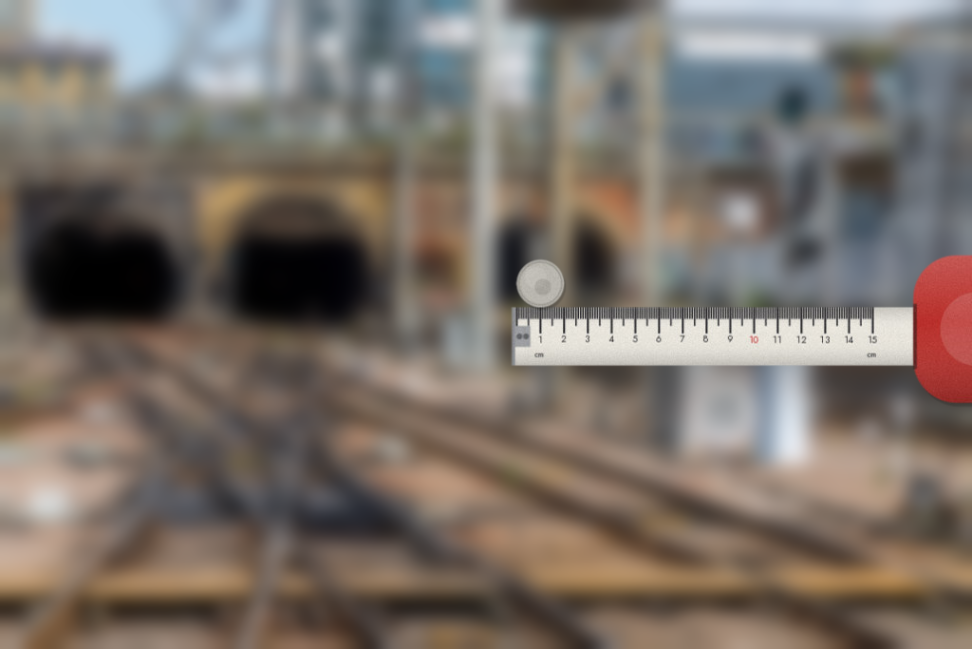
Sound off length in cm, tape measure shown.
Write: 2 cm
